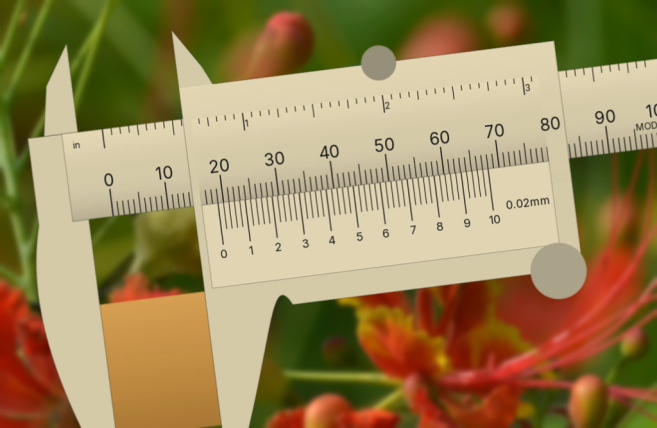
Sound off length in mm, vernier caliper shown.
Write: 19.0 mm
